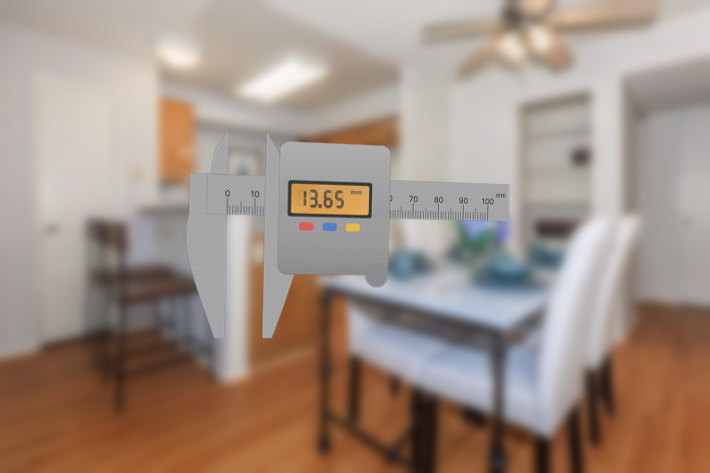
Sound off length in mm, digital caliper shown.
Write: 13.65 mm
